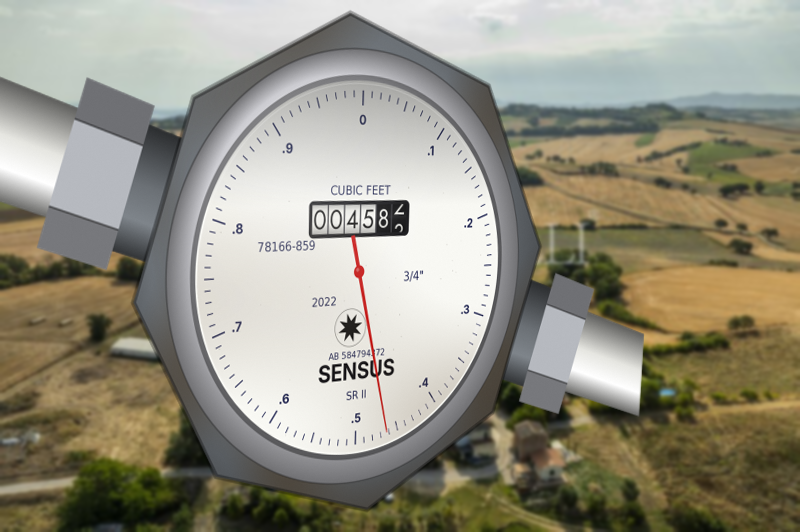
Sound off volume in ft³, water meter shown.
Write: 4582.46 ft³
